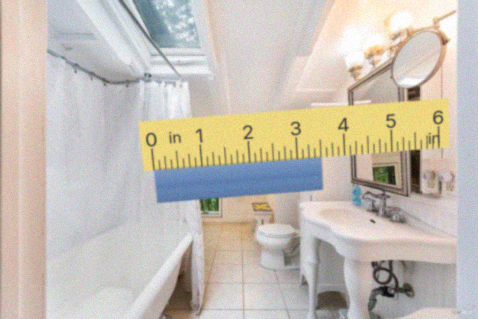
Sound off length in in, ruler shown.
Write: 3.5 in
